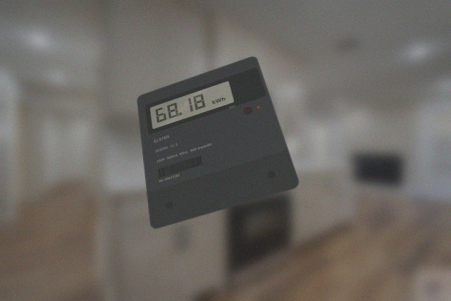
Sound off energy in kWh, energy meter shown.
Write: 68.18 kWh
